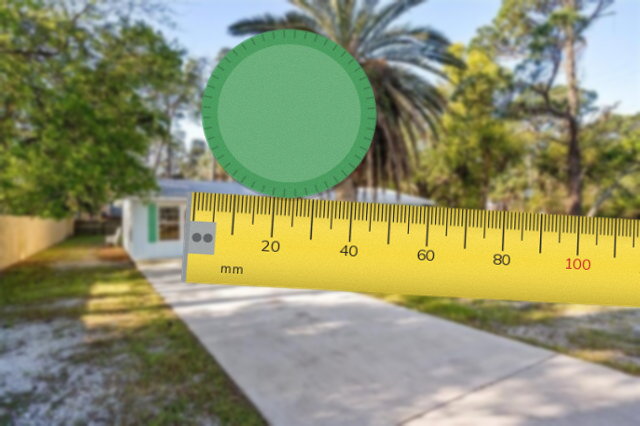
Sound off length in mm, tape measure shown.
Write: 45 mm
